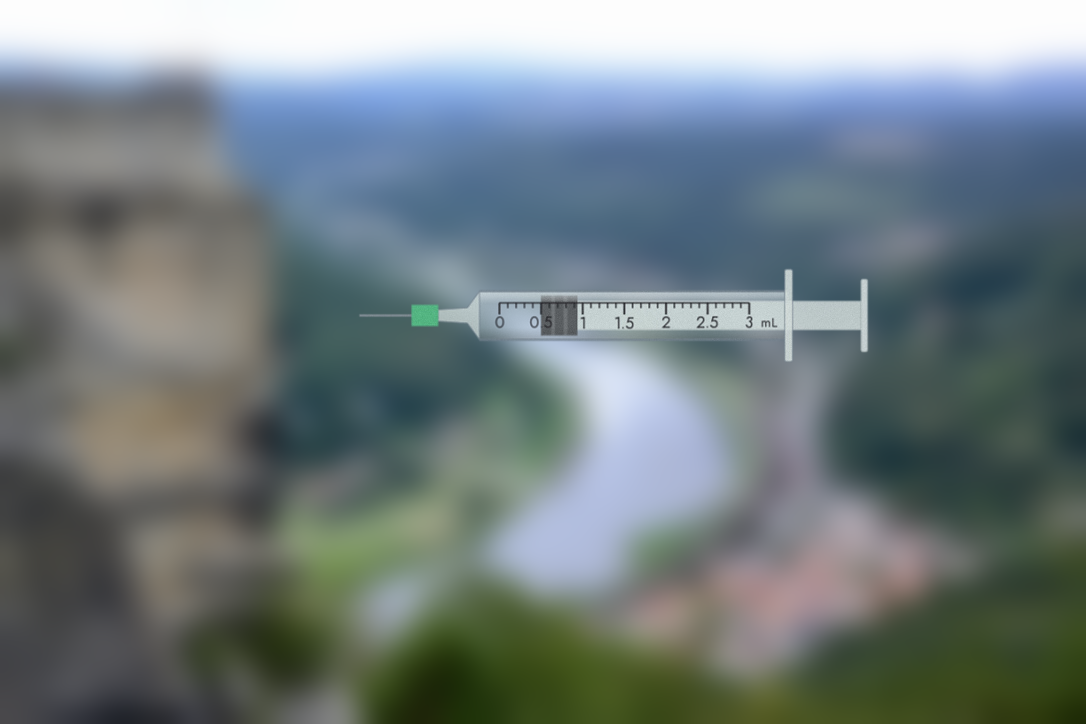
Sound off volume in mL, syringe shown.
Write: 0.5 mL
